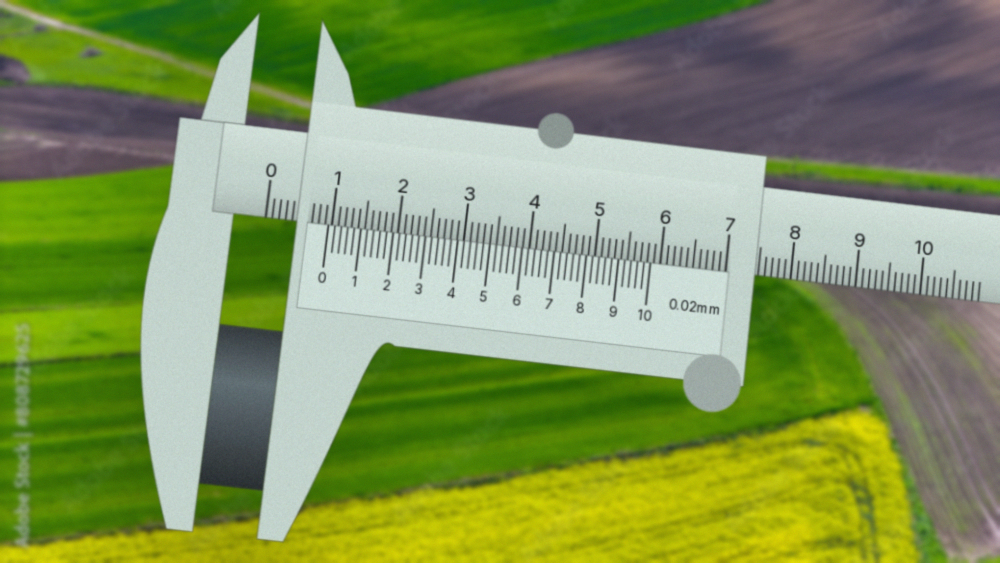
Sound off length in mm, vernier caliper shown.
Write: 9.5 mm
